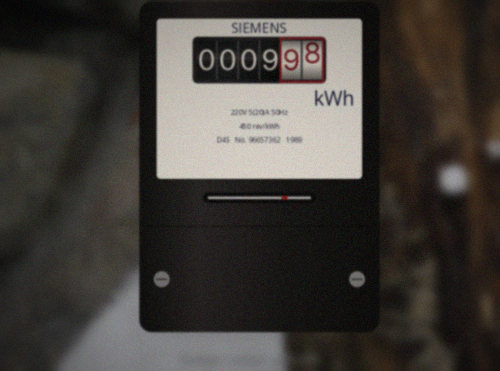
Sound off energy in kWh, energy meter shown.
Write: 9.98 kWh
